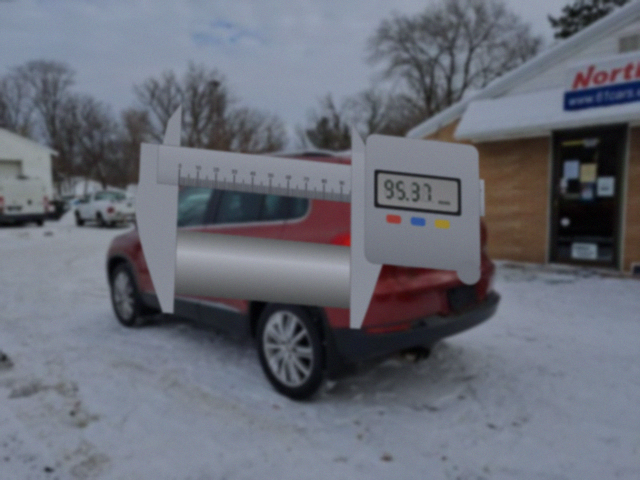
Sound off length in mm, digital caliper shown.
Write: 95.37 mm
